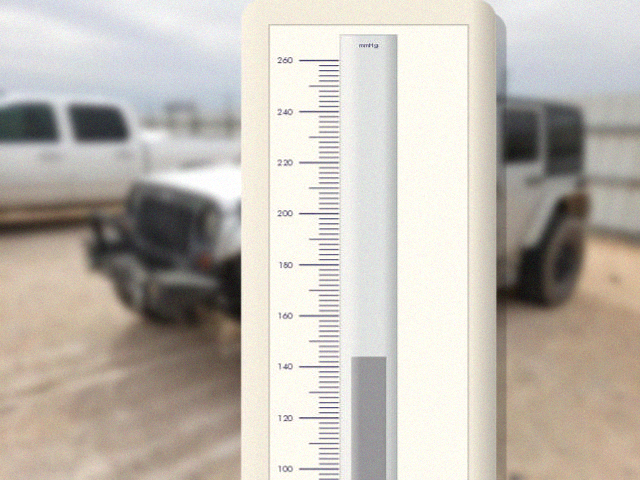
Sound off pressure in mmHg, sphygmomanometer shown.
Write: 144 mmHg
